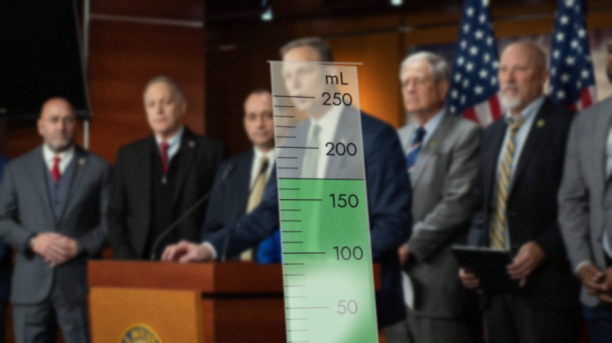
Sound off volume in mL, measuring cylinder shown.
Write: 170 mL
